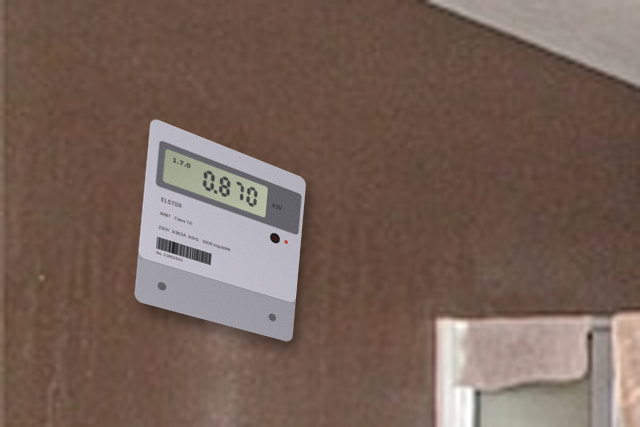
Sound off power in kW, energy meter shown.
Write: 0.870 kW
